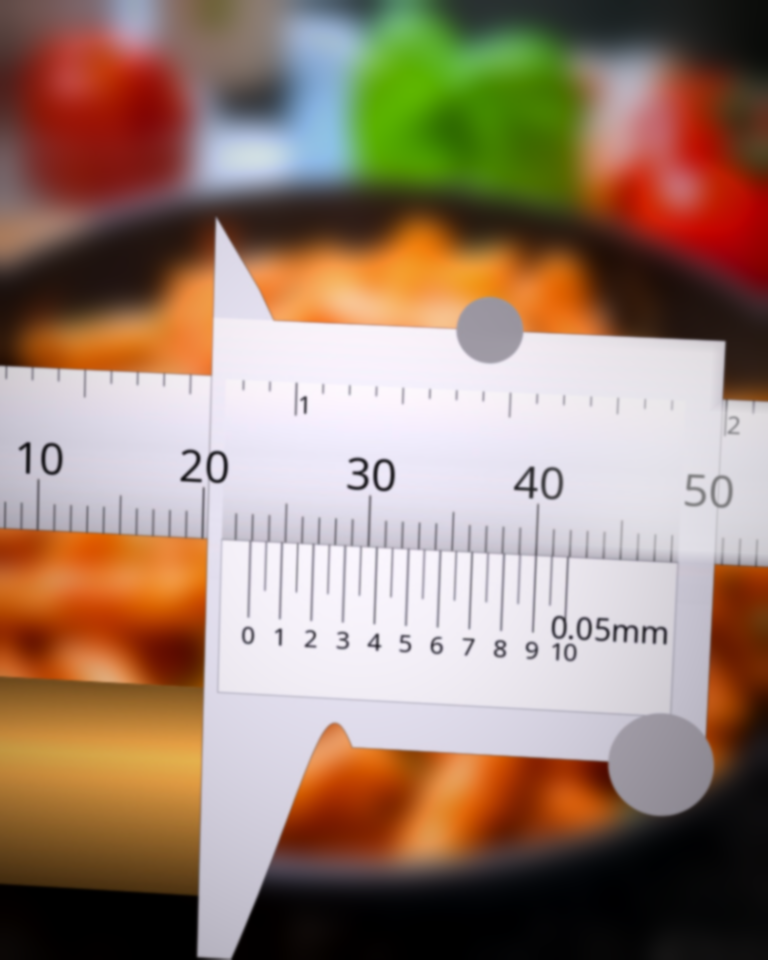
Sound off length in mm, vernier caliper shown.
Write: 22.9 mm
